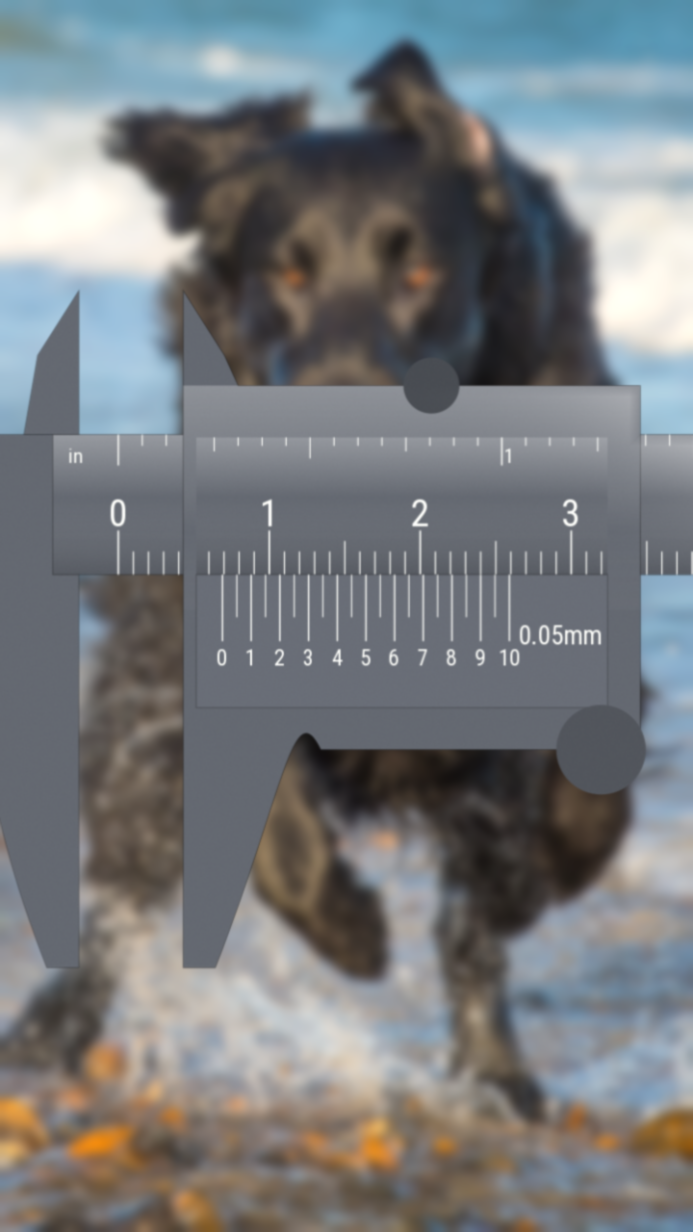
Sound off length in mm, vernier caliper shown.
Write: 6.9 mm
